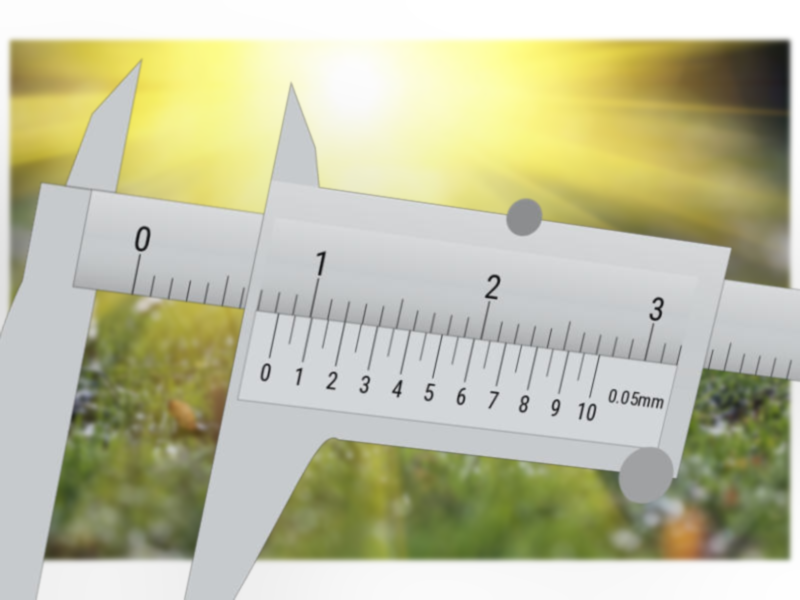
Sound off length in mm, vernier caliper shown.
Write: 8.2 mm
